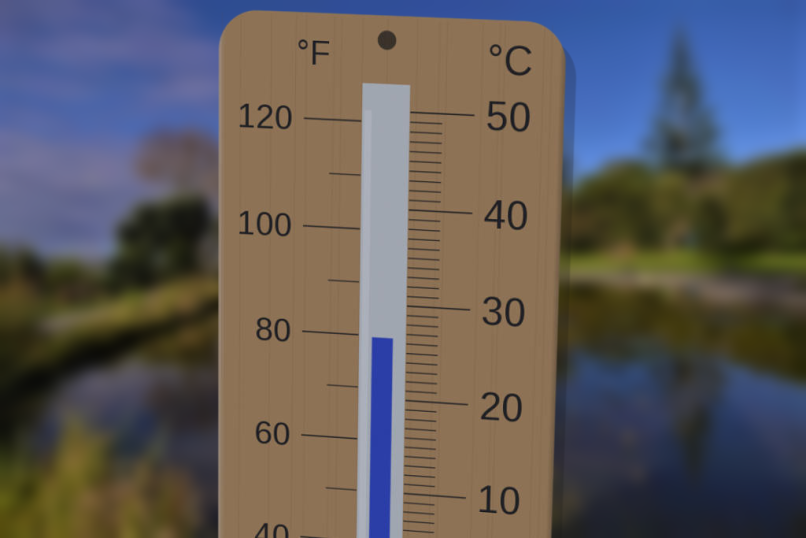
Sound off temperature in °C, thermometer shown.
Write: 26.5 °C
